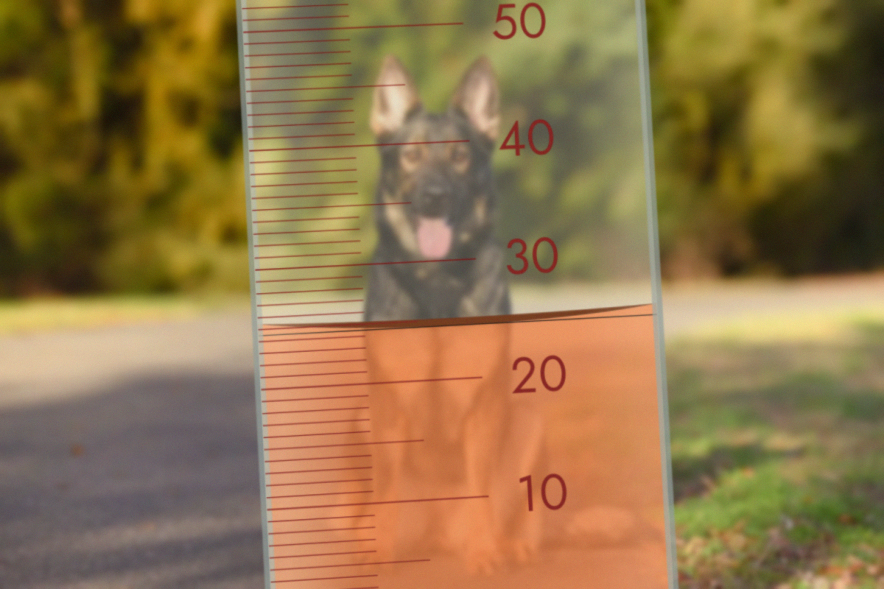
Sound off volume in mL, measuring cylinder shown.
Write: 24.5 mL
